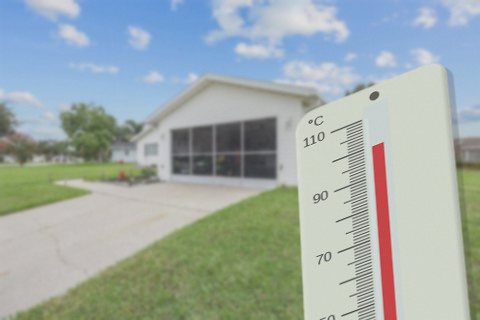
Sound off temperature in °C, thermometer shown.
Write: 100 °C
